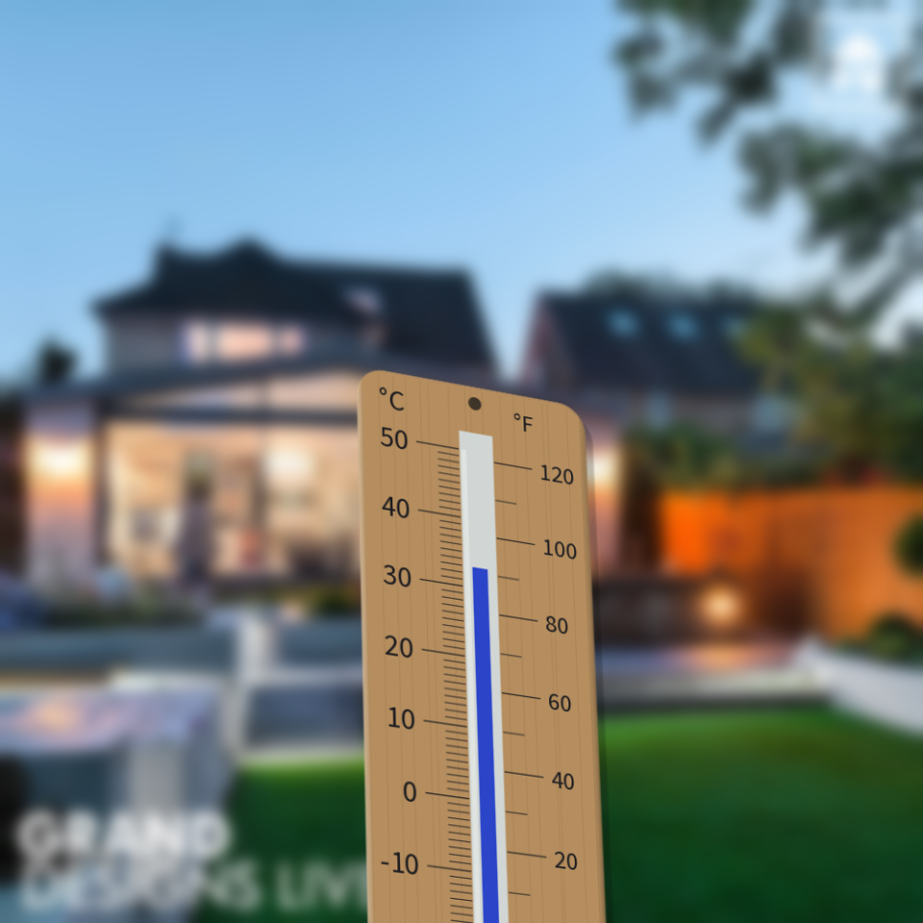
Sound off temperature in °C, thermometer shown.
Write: 33 °C
